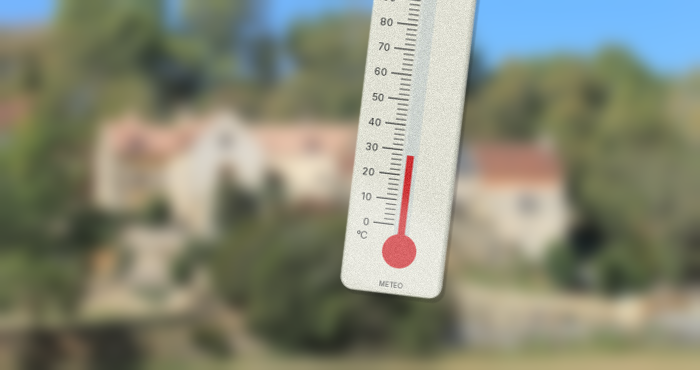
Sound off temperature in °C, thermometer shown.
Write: 28 °C
